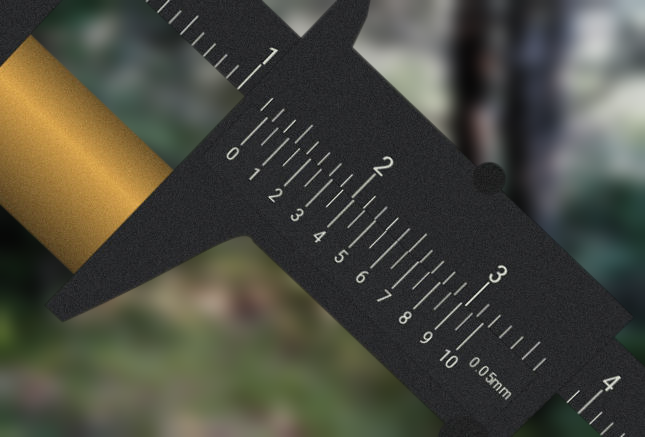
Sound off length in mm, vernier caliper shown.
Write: 12.6 mm
